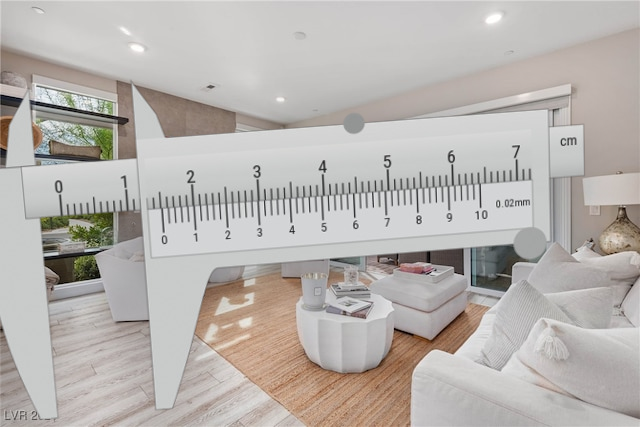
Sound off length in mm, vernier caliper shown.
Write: 15.2 mm
